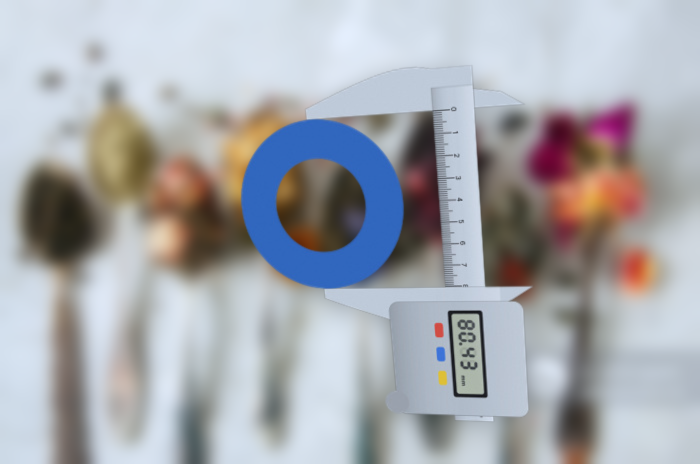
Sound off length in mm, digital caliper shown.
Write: 80.43 mm
